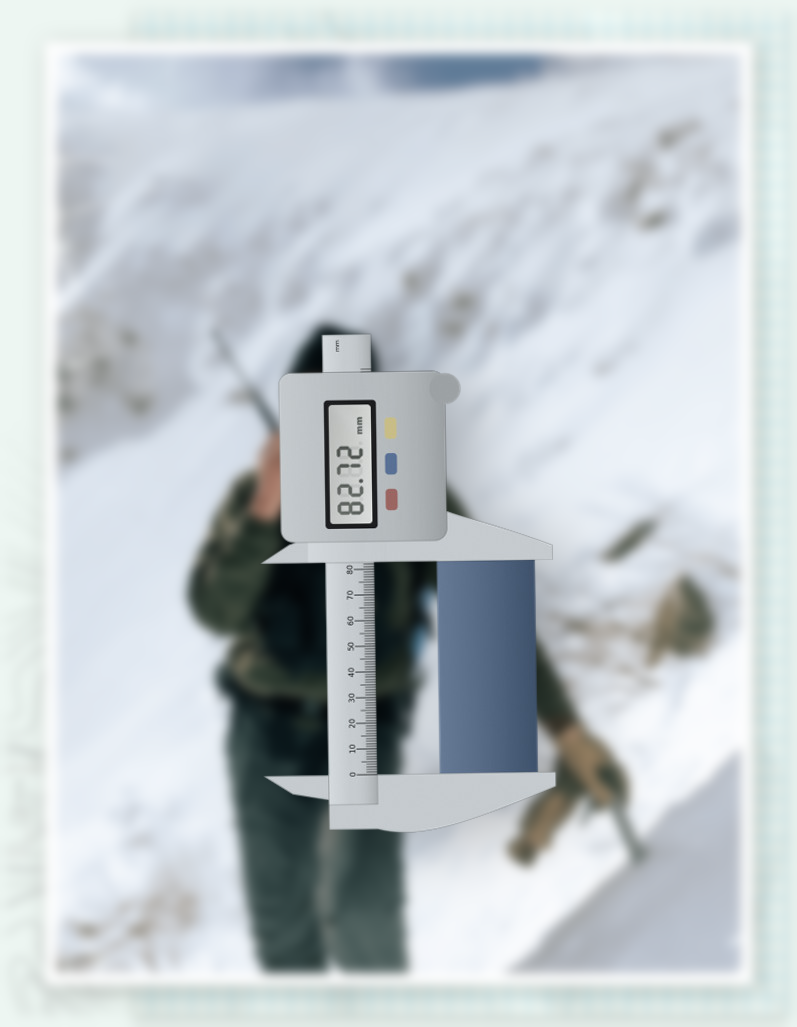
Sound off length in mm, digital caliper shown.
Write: 82.72 mm
